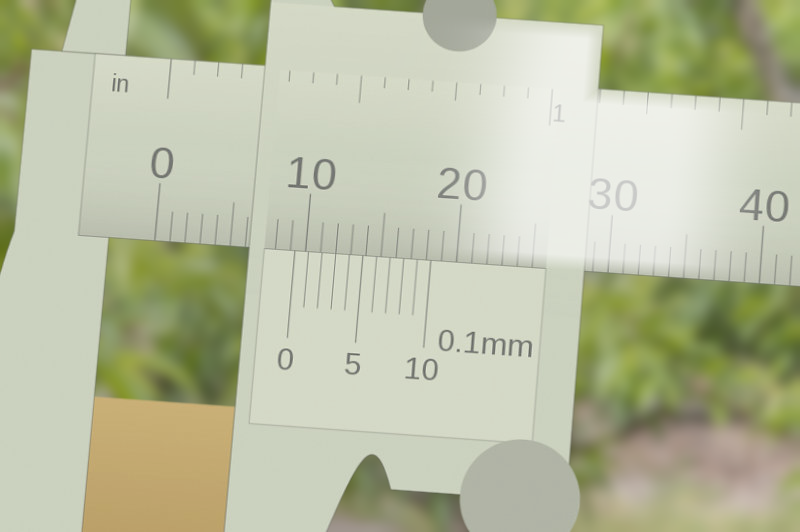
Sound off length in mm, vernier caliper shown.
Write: 9.3 mm
